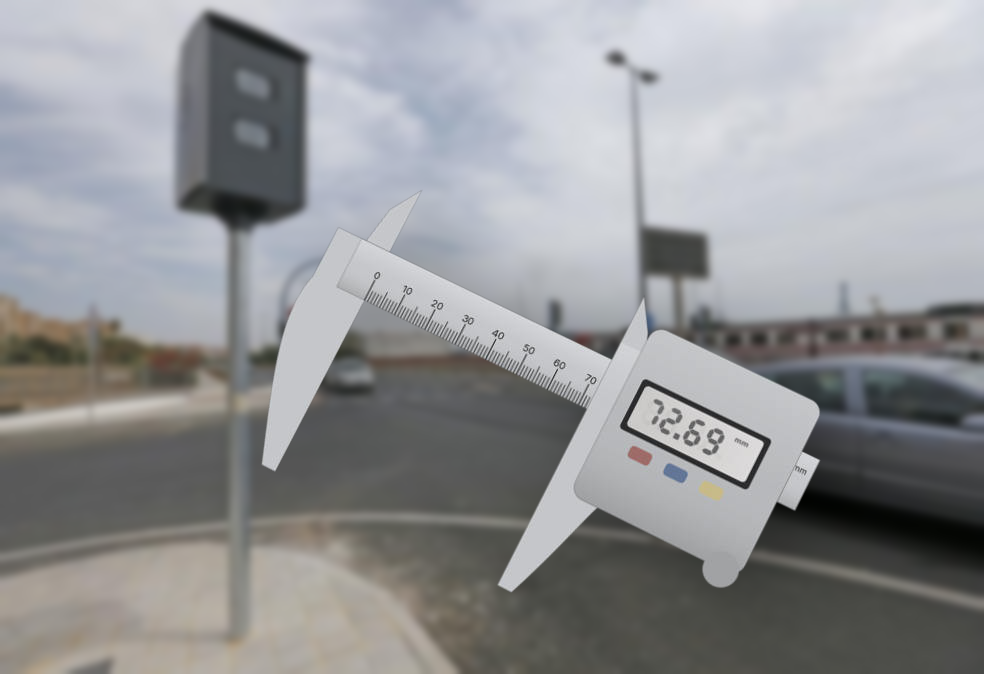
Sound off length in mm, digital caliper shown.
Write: 72.69 mm
